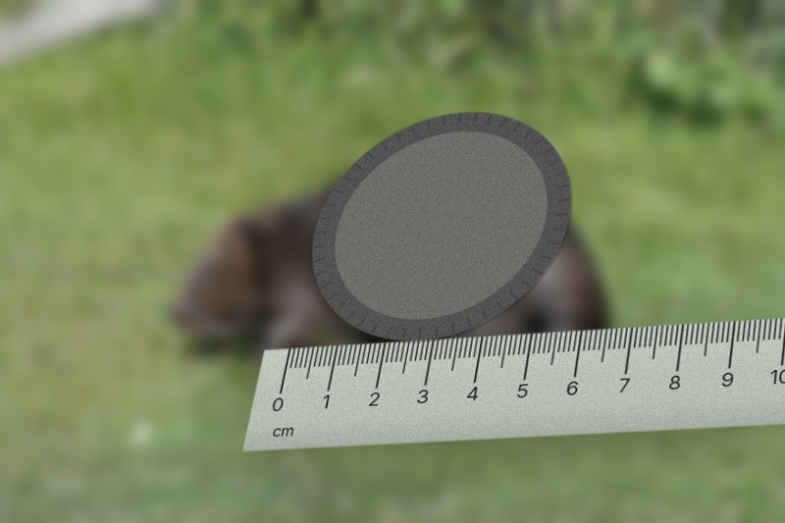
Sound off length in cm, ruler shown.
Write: 5.4 cm
